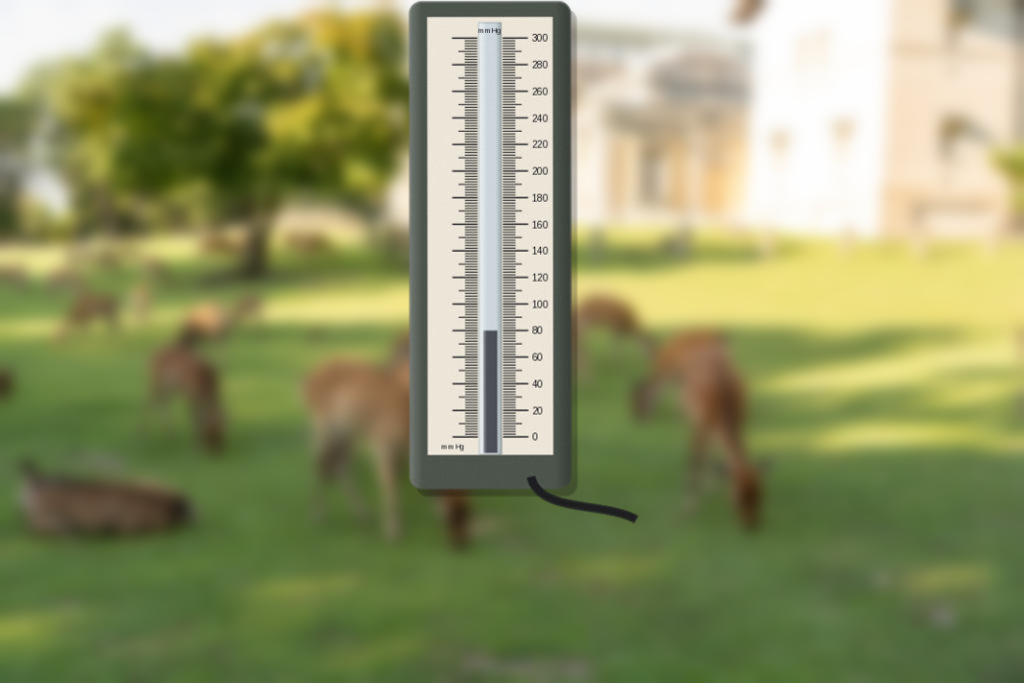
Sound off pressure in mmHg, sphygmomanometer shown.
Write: 80 mmHg
